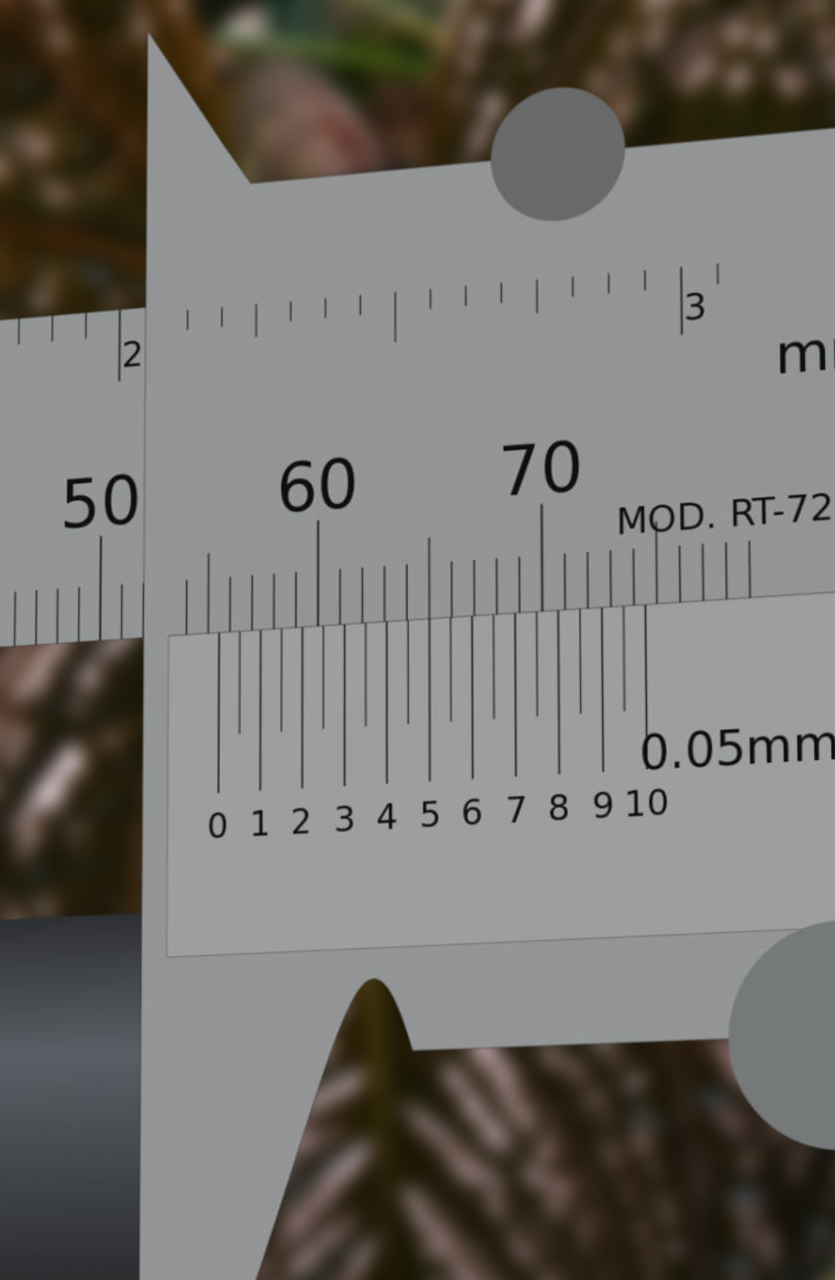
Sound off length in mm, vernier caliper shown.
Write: 55.5 mm
